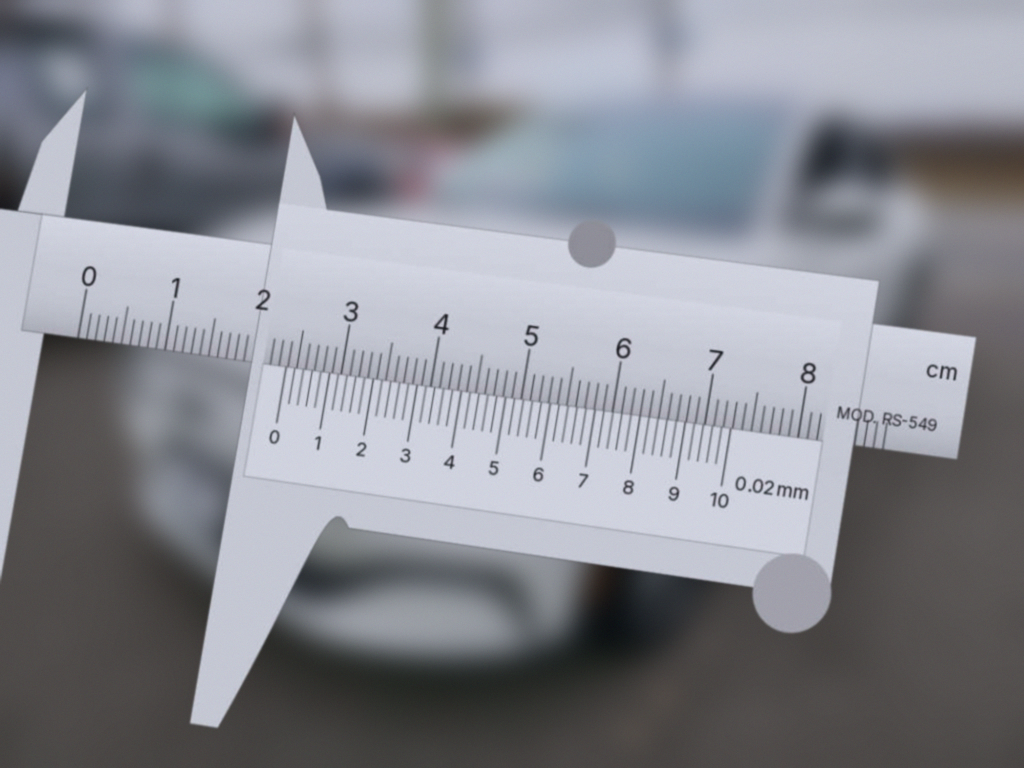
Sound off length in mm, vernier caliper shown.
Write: 23.8 mm
